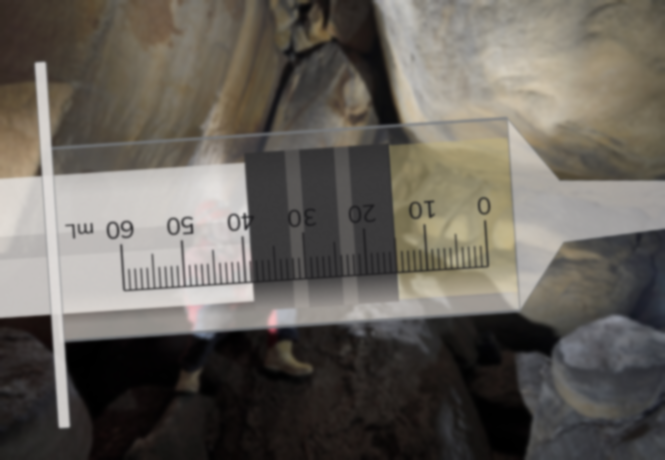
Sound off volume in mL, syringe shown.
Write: 15 mL
